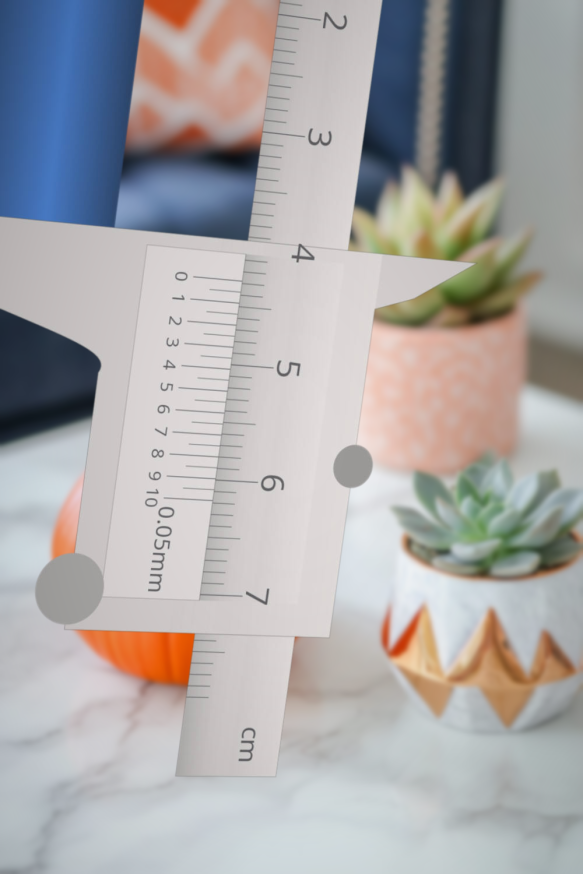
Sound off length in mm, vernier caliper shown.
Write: 42.8 mm
